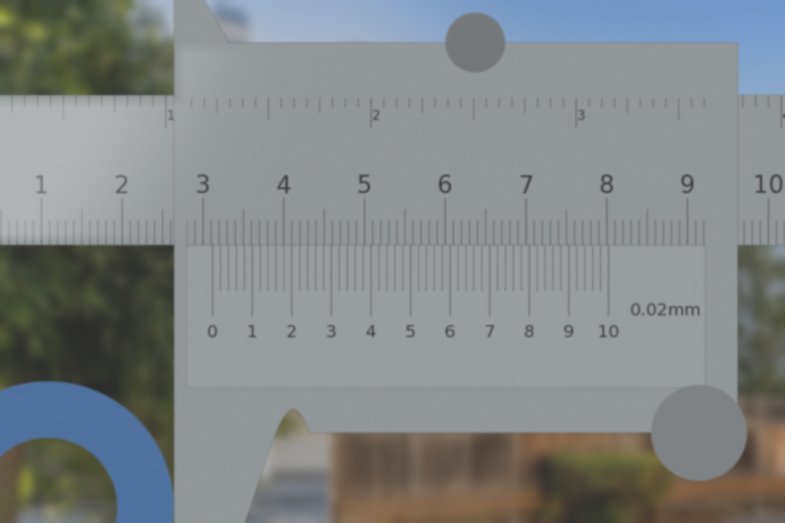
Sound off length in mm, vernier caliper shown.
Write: 31.2 mm
